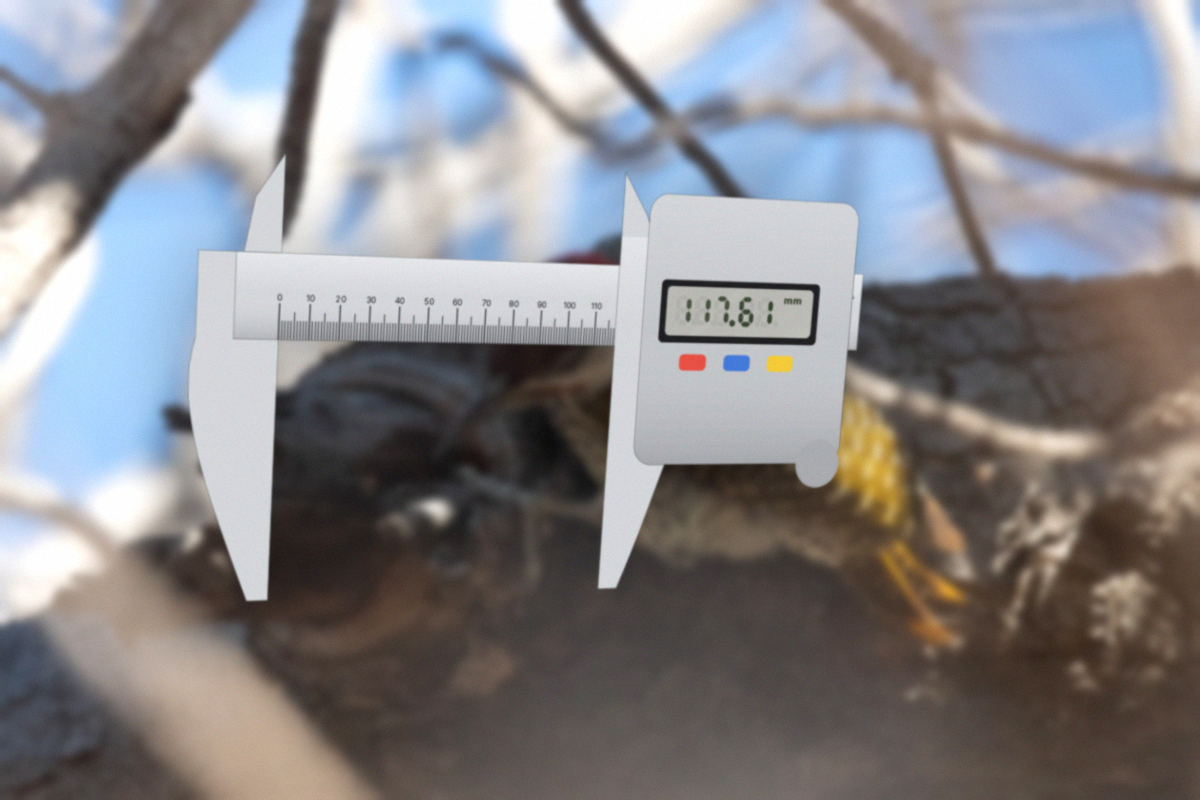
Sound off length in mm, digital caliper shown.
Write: 117.61 mm
